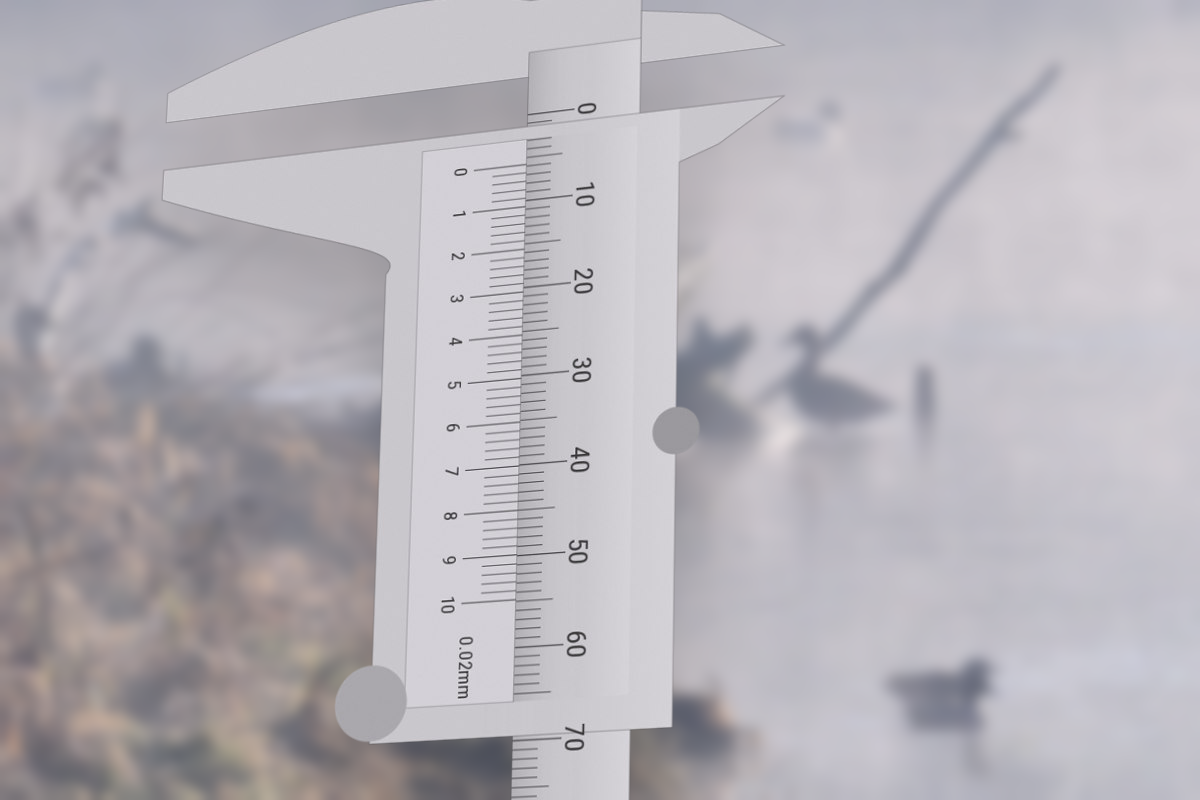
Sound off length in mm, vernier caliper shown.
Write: 5.8 mm
